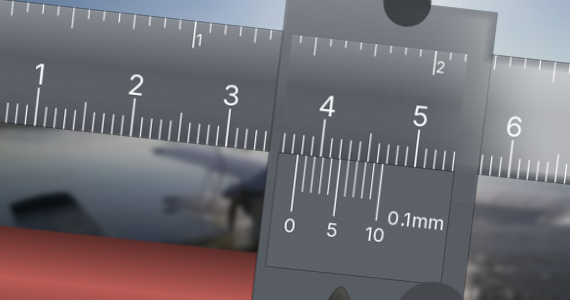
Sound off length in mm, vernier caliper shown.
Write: 37.6 mm
